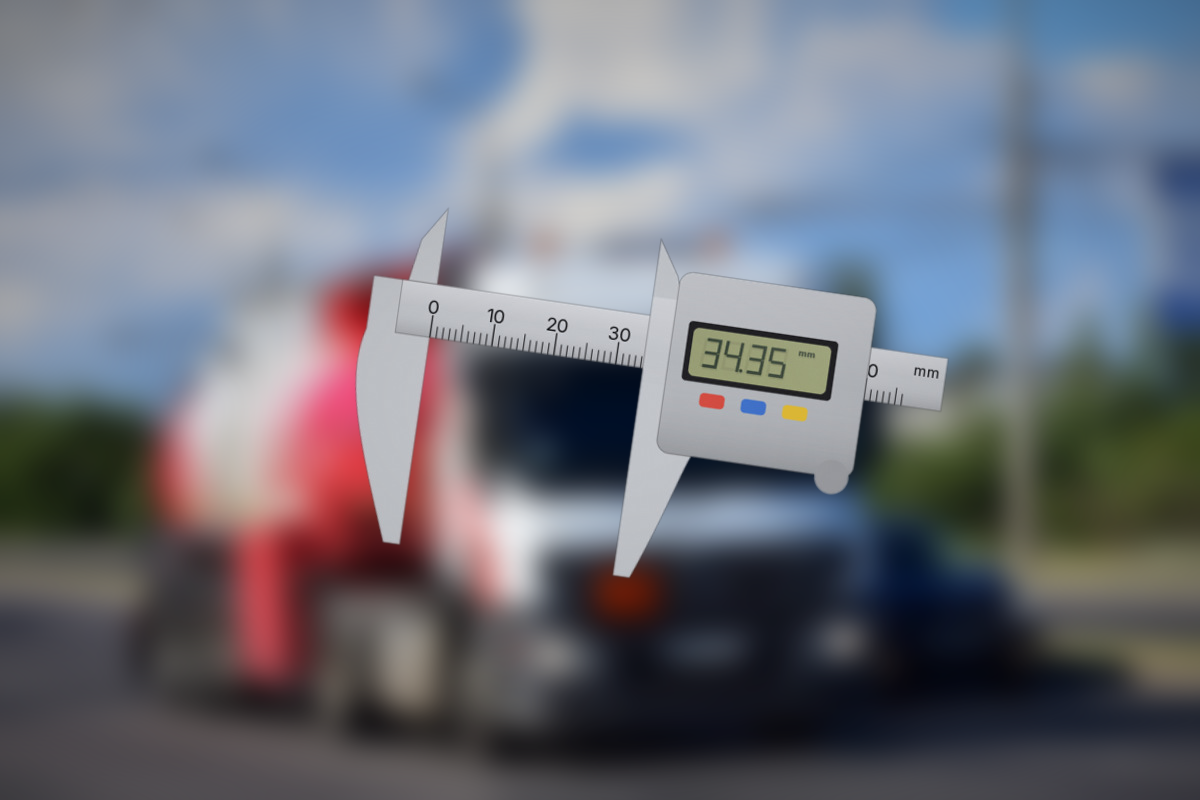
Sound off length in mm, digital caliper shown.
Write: 34.35 mm
